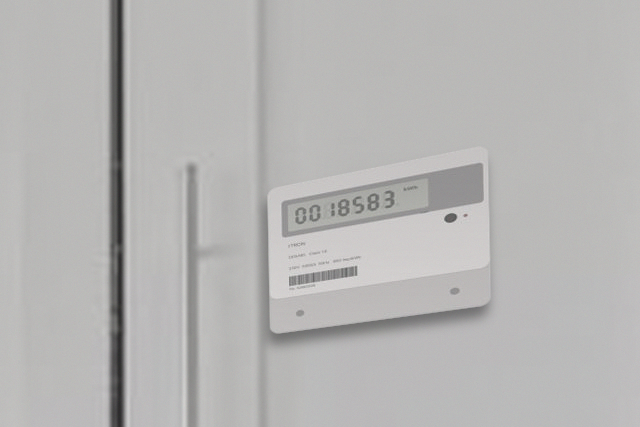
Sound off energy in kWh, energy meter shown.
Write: 18583 kWh
